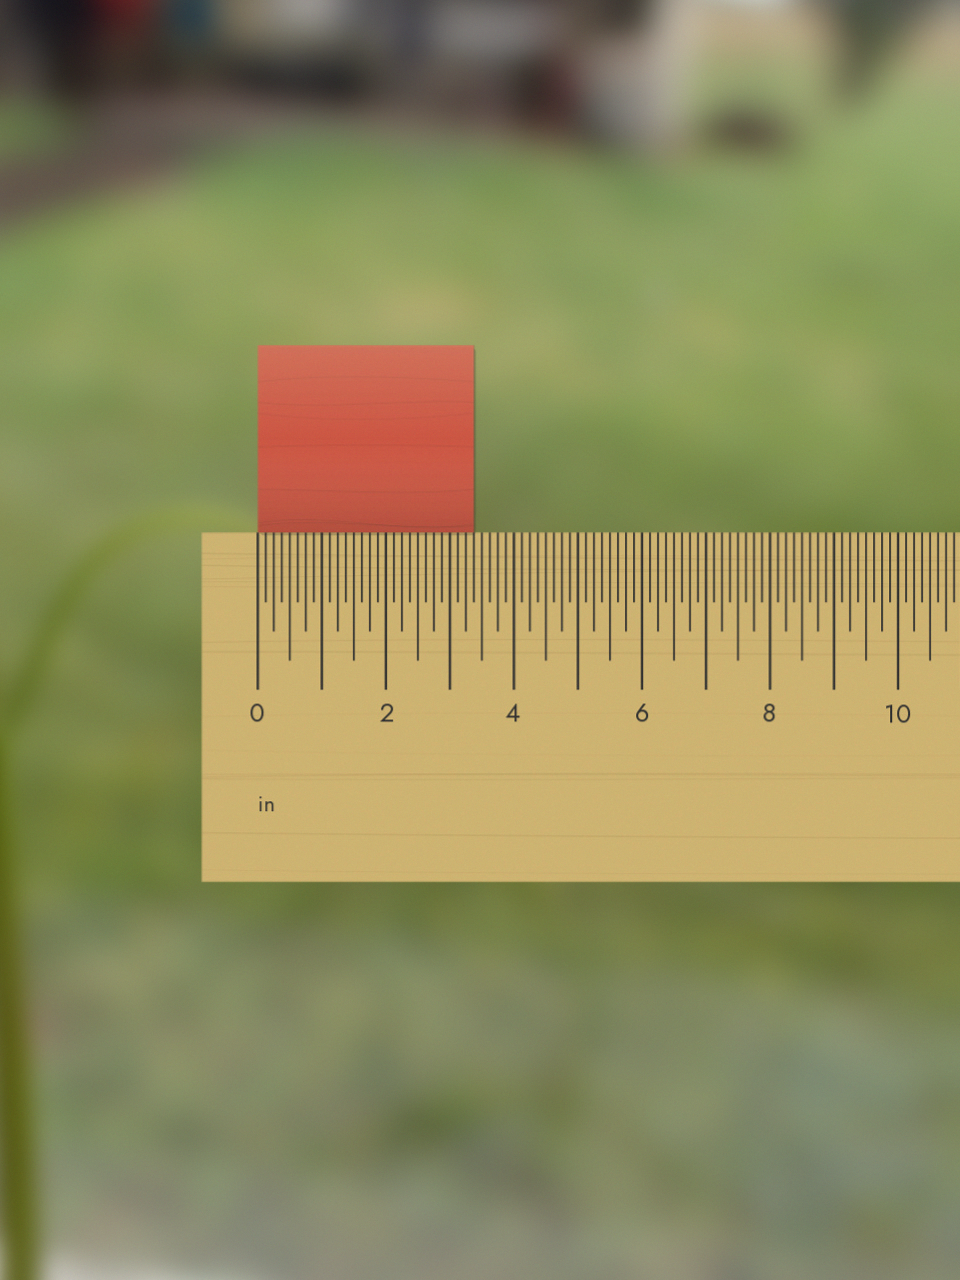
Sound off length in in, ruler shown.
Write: 3.375 in
